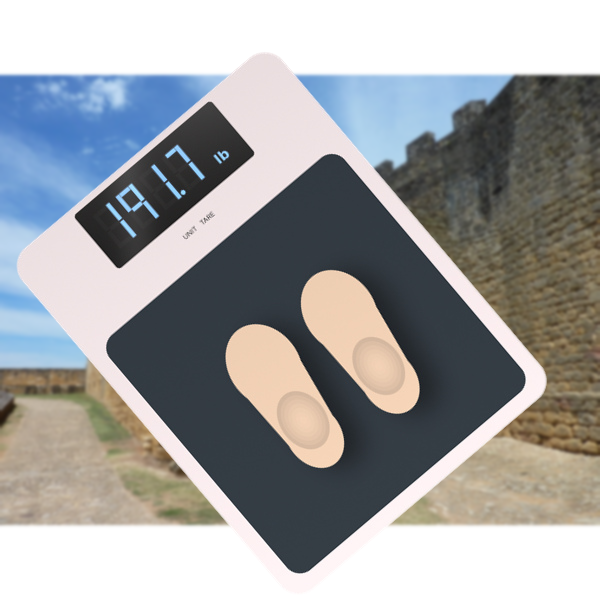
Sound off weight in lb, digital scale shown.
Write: 191.7 lb
